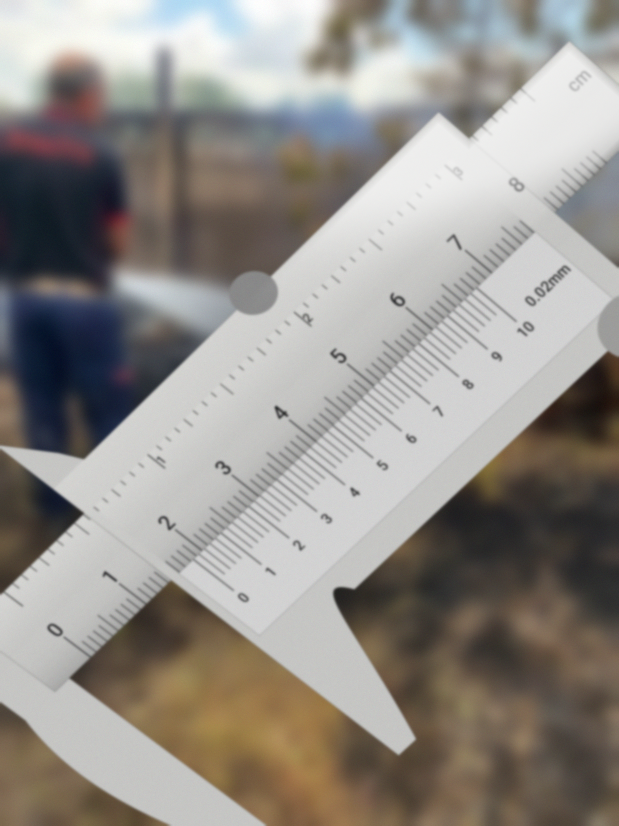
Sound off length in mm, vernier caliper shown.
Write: 18.4 mm
